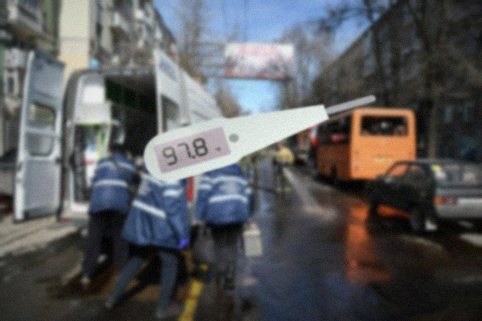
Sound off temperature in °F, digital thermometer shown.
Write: 97.8 °F
